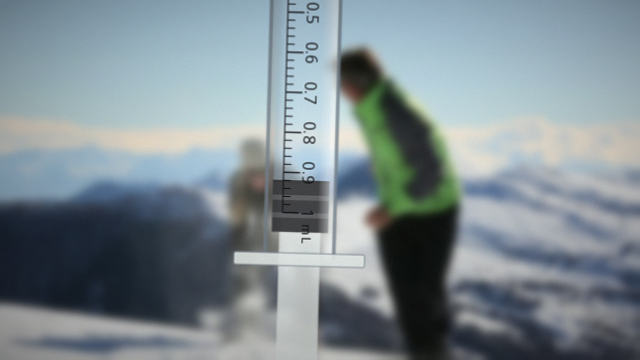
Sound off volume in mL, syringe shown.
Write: 0.92 mL
